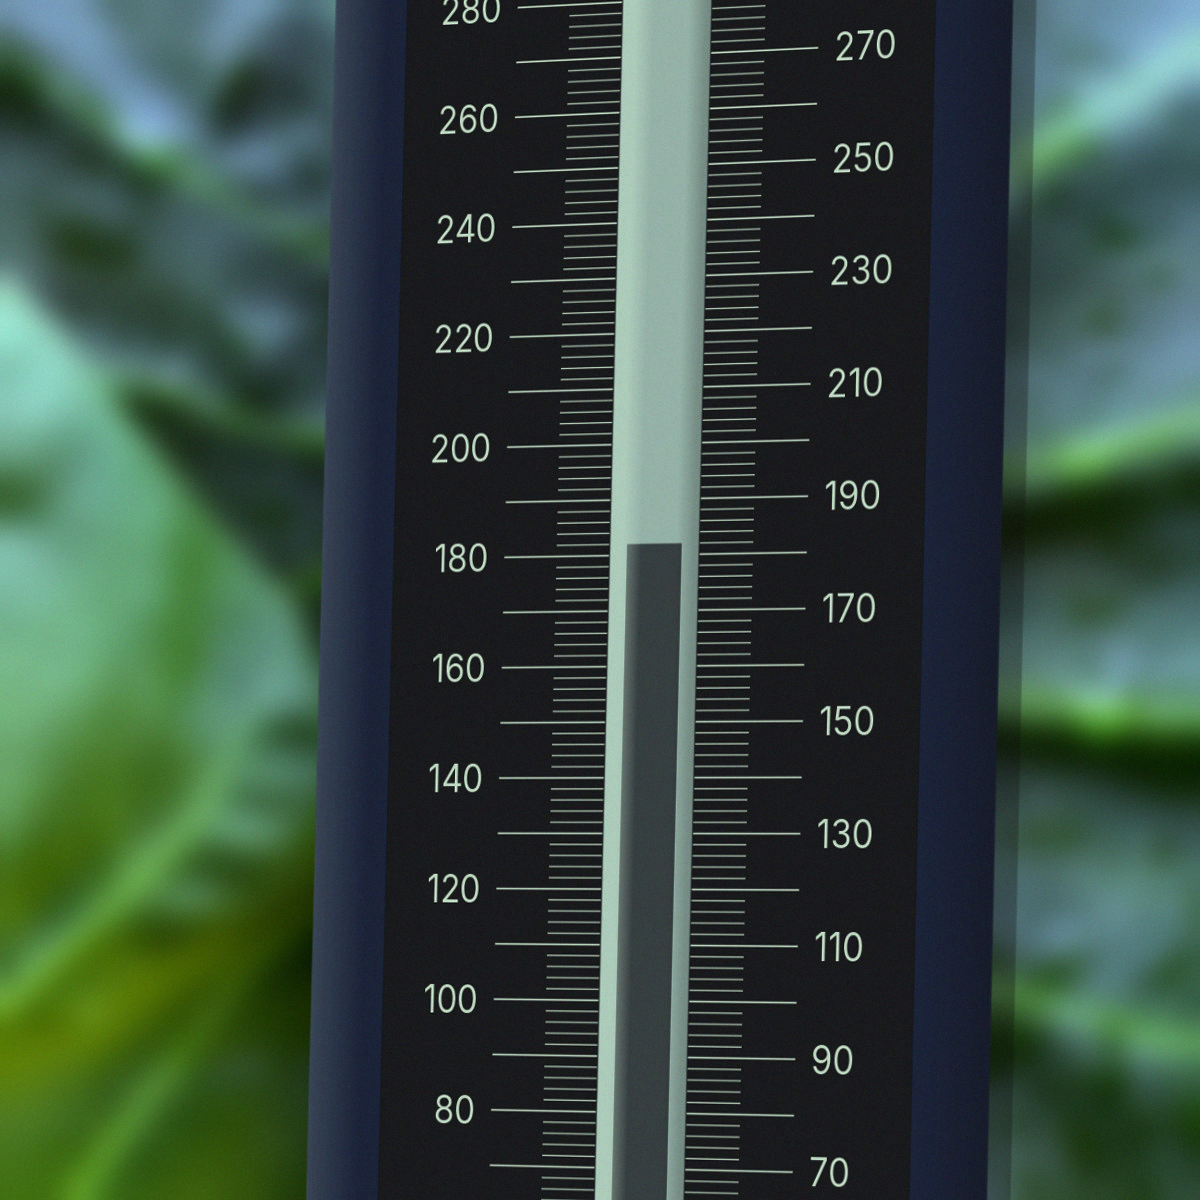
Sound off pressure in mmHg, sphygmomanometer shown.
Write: 182 mmHg
